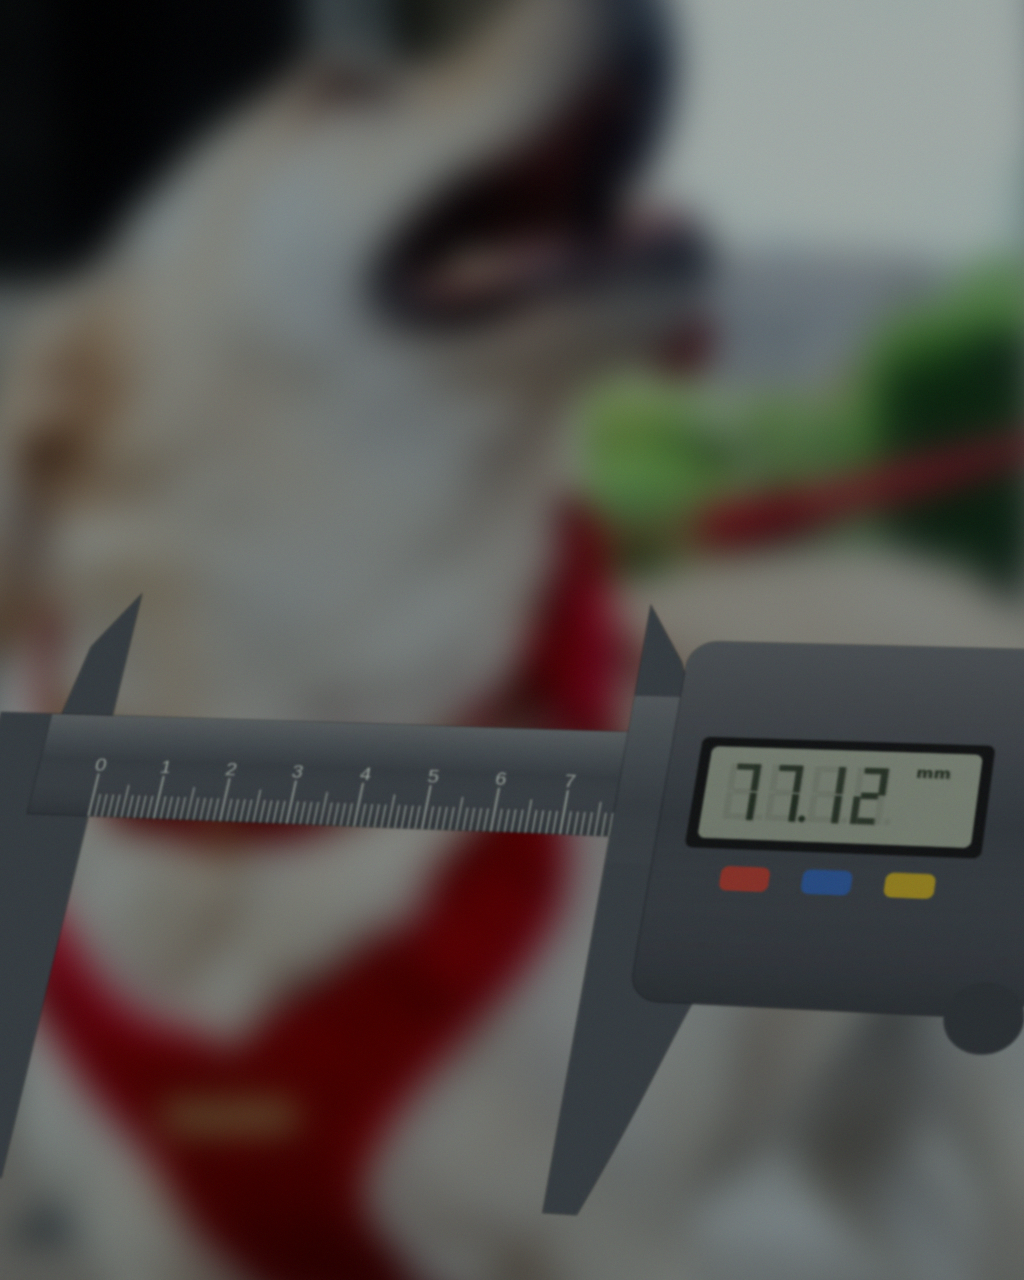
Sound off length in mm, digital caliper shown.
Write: 77.12 mm
